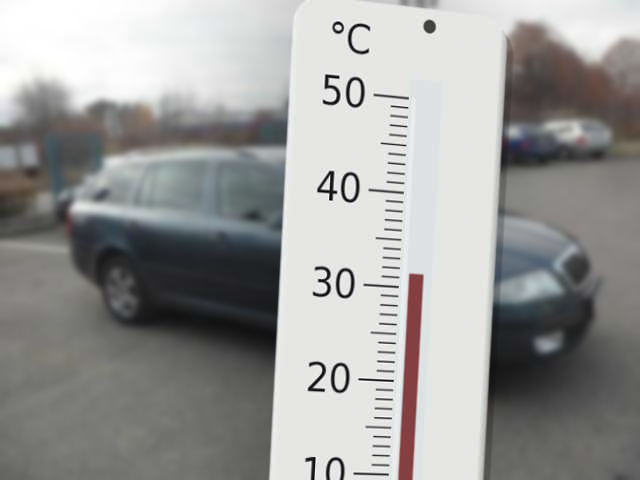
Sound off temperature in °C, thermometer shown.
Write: 31.5 °C
